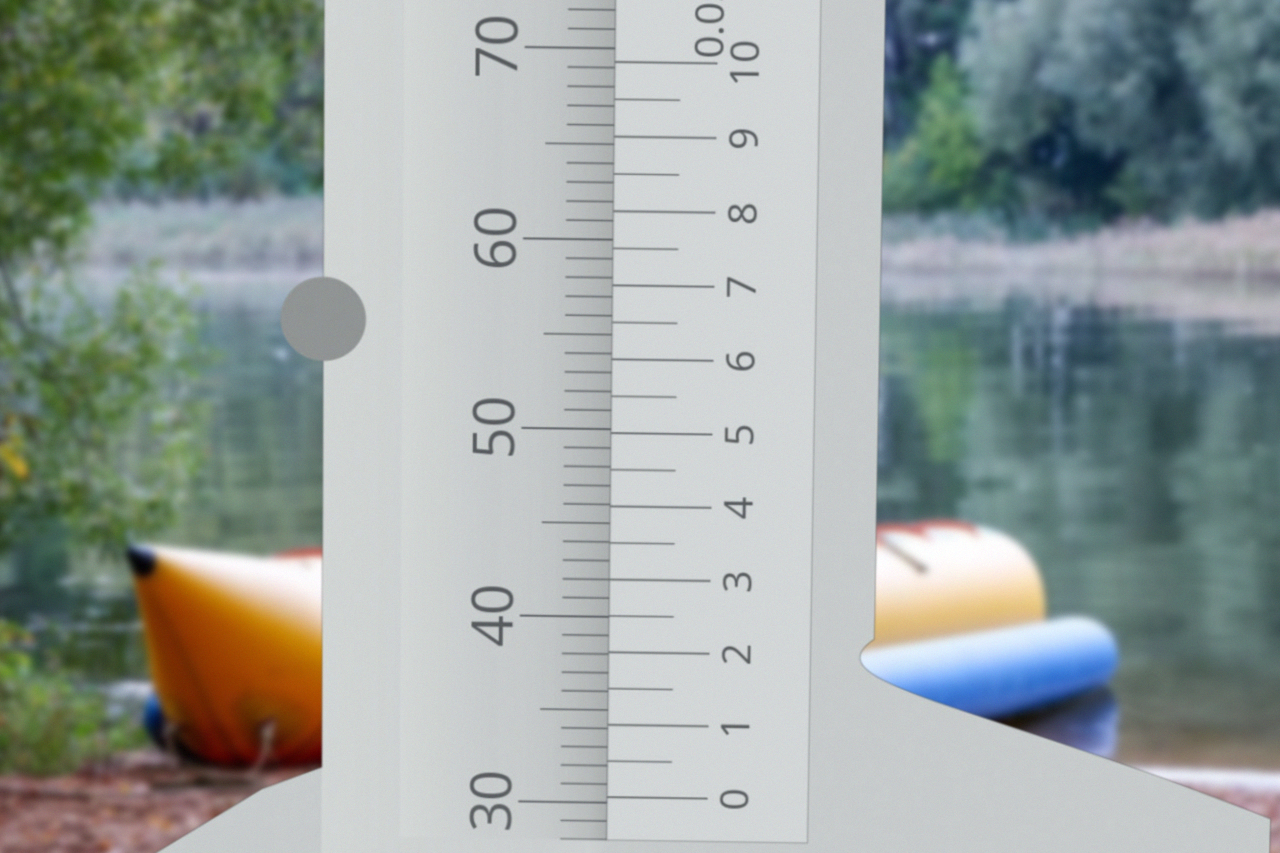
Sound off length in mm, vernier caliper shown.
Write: 30.3 mm
